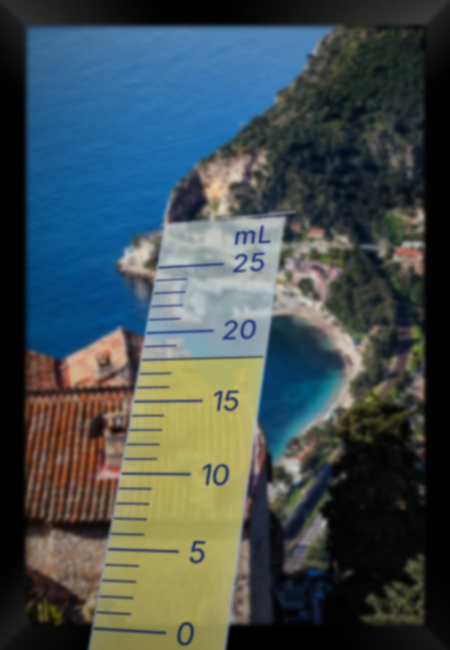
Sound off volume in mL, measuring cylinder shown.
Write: 18 mL
